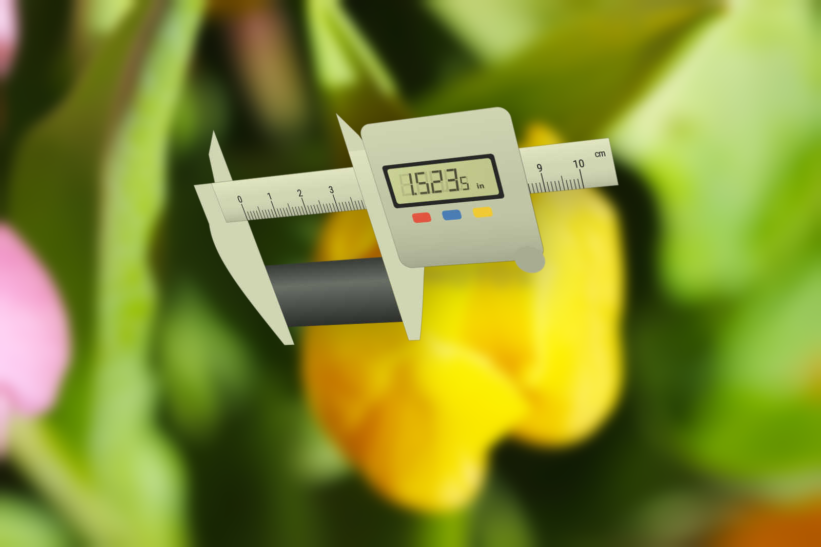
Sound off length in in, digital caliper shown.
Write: 1.5235 in
